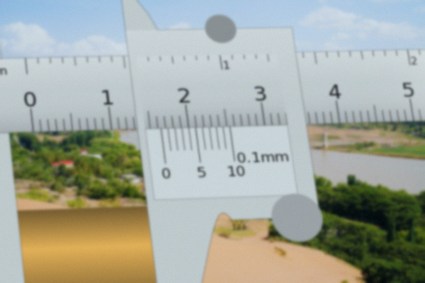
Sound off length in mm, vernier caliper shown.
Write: 16.4 mm
